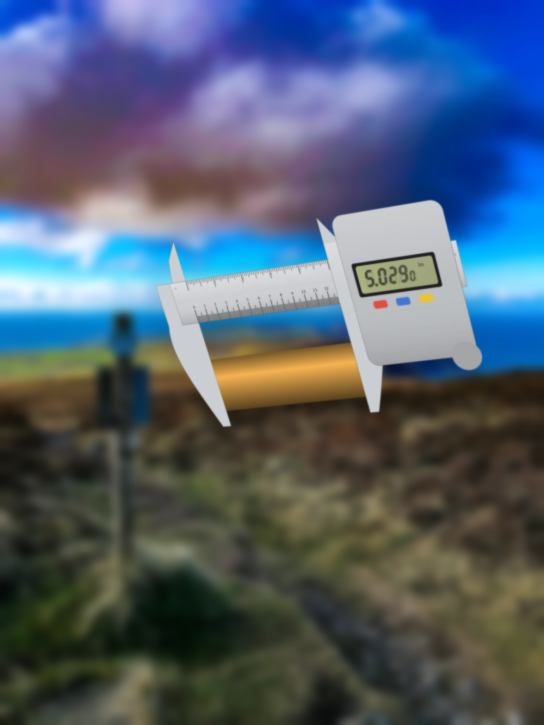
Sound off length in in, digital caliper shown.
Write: 5.0290 in
